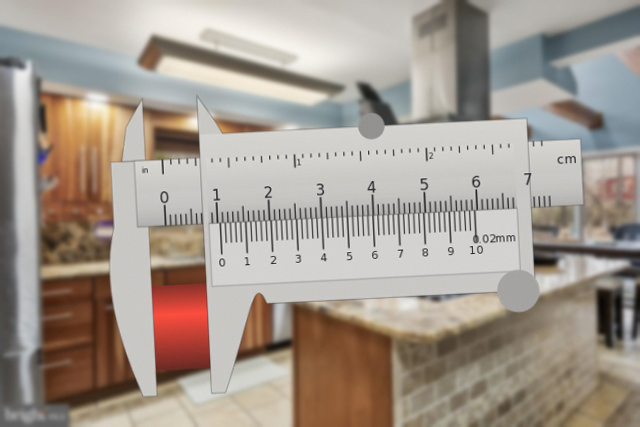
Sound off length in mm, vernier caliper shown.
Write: 10.5 mm
